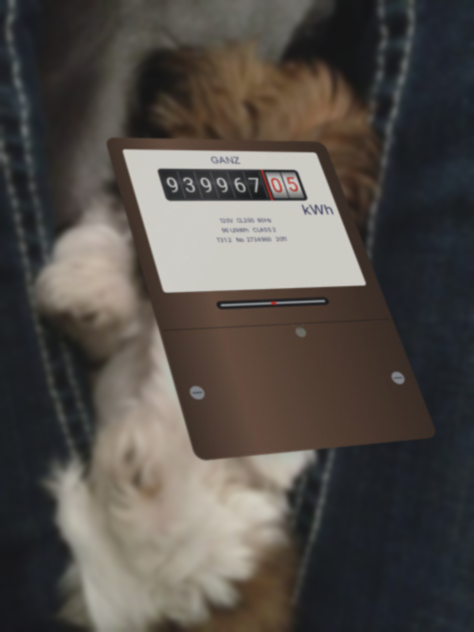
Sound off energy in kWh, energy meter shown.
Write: 939967.05 kWh
